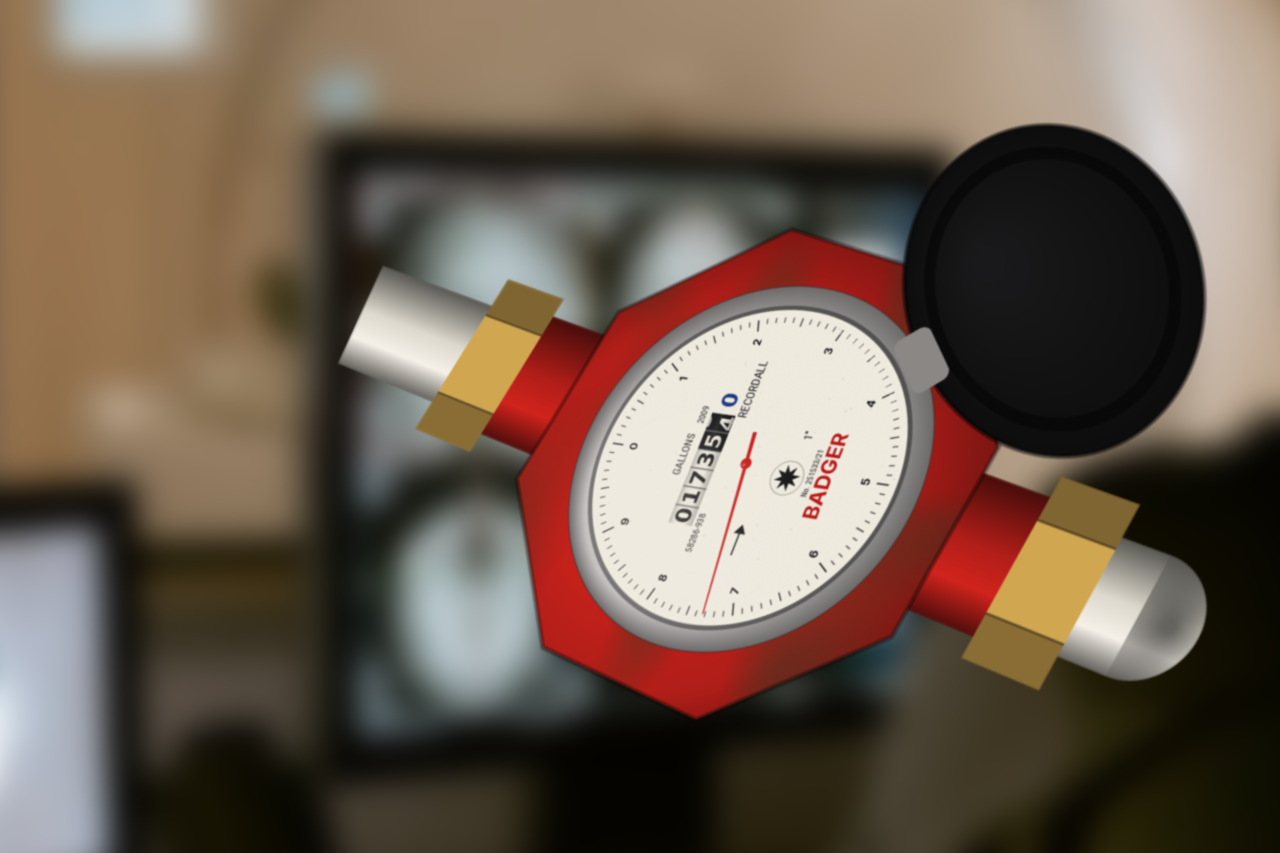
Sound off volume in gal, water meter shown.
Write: 173537.3 gal
